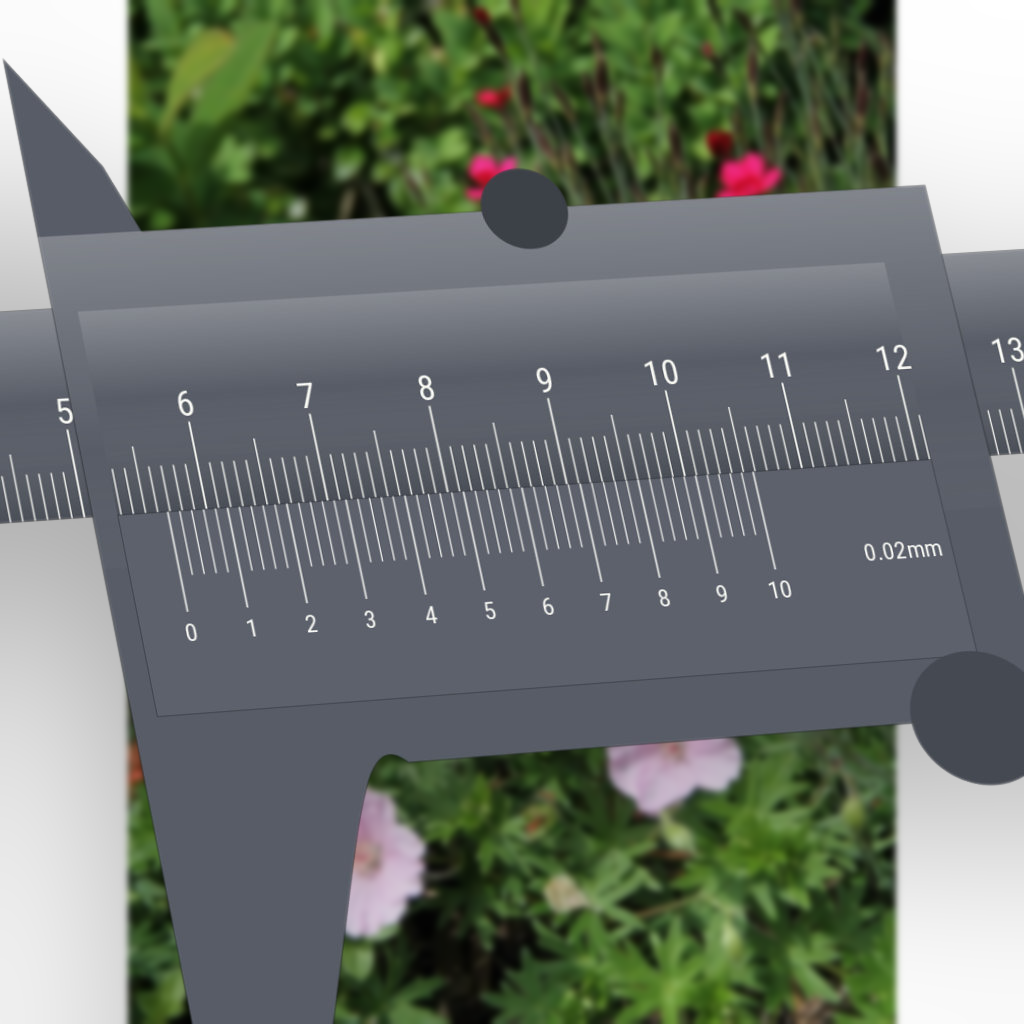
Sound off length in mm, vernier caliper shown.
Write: 56.8 mm
